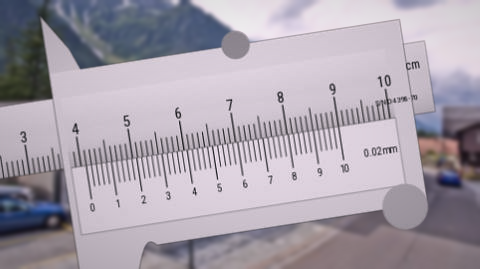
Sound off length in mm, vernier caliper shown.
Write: 41.0 mm
